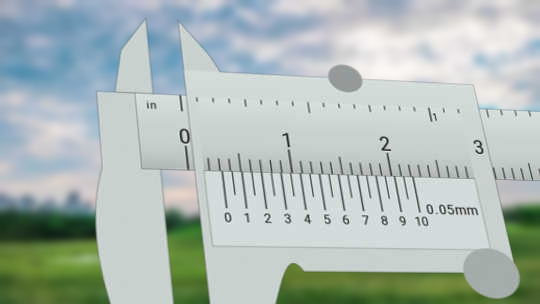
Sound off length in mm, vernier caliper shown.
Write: 3.2 mm
